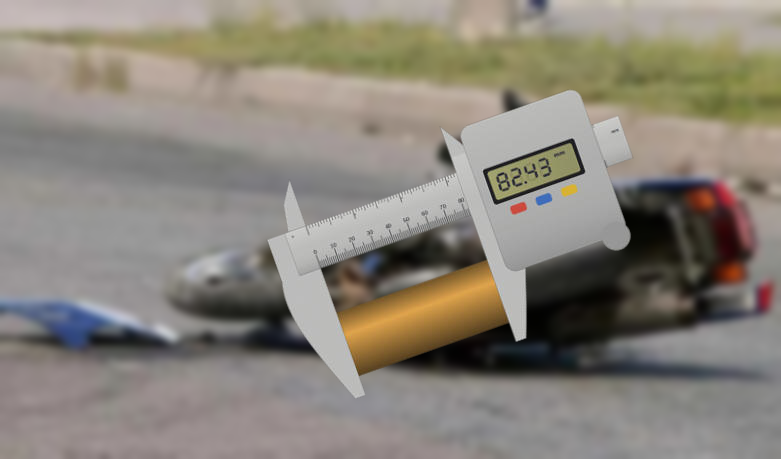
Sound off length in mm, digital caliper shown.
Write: 82.43 mm
